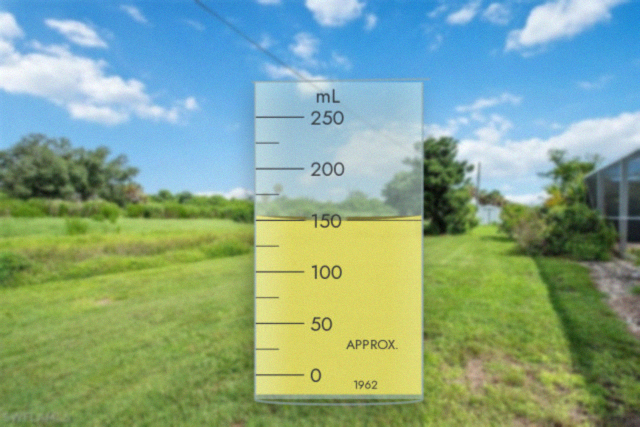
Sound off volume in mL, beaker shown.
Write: 150 mL
